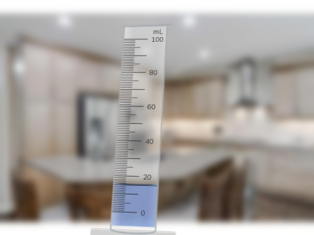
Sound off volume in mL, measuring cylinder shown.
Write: 15 mL
